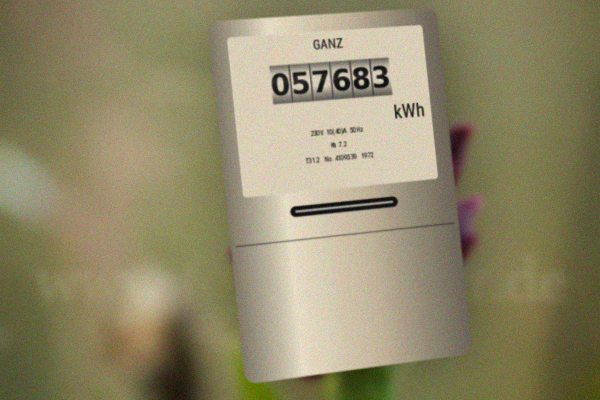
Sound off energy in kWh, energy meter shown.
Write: 57683 kWh
